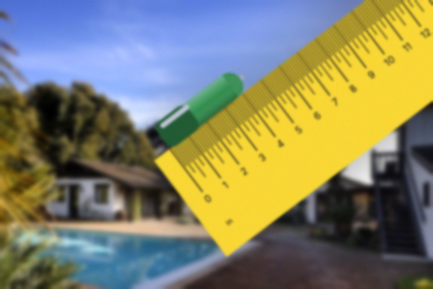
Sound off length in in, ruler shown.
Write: 4.5 in
